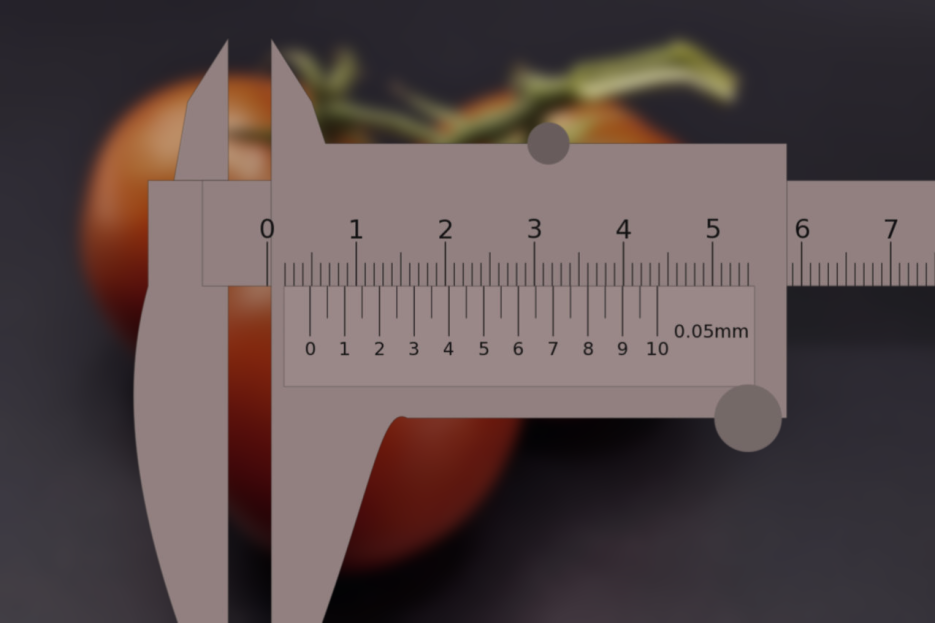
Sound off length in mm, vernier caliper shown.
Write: 4.8 mm
